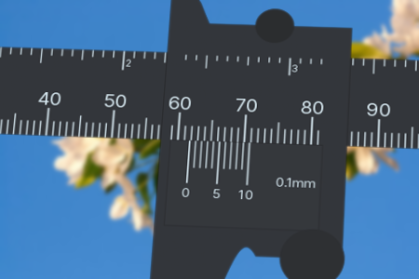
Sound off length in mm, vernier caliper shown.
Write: 61.8 mm
